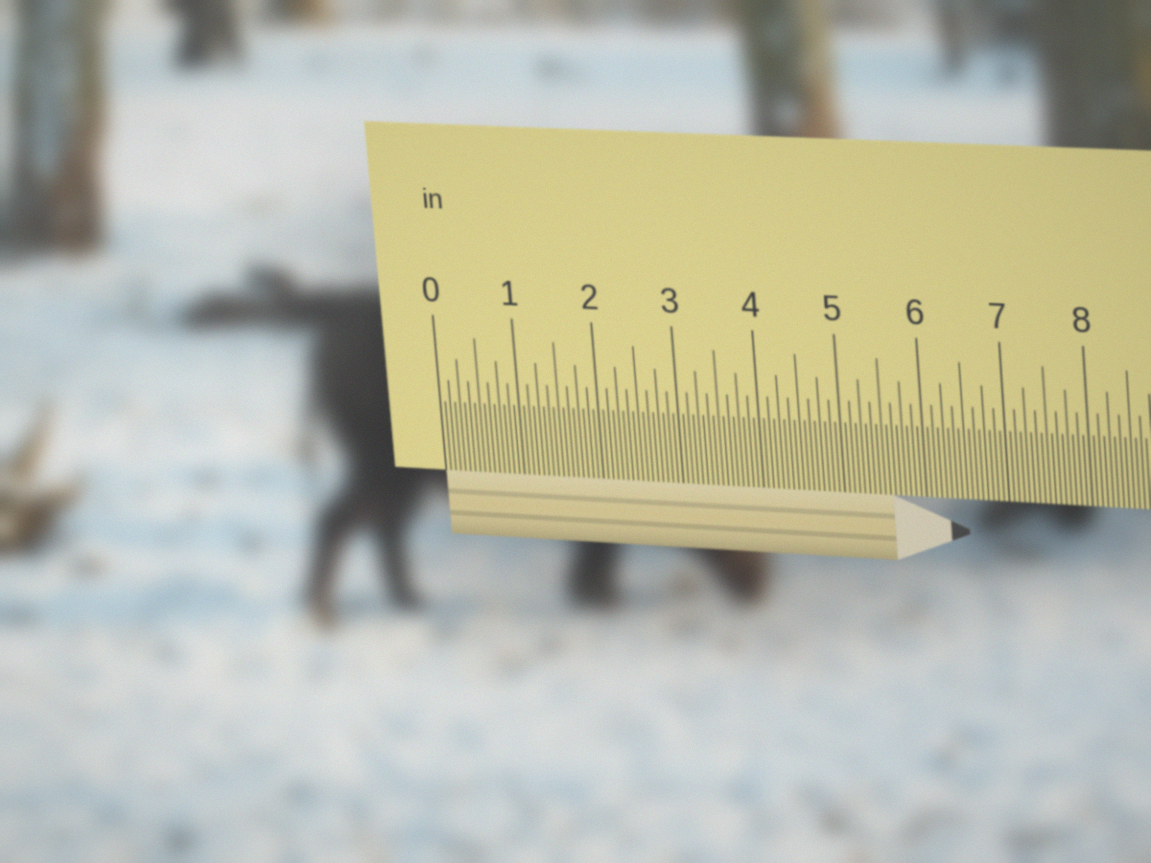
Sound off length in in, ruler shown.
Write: 6.5 in
